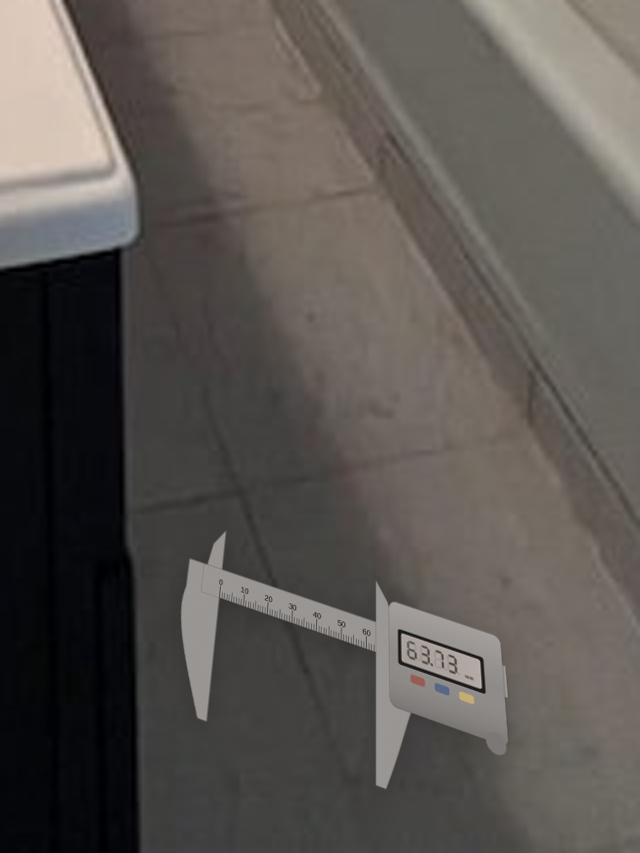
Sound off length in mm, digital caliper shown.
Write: 63.73 mm
